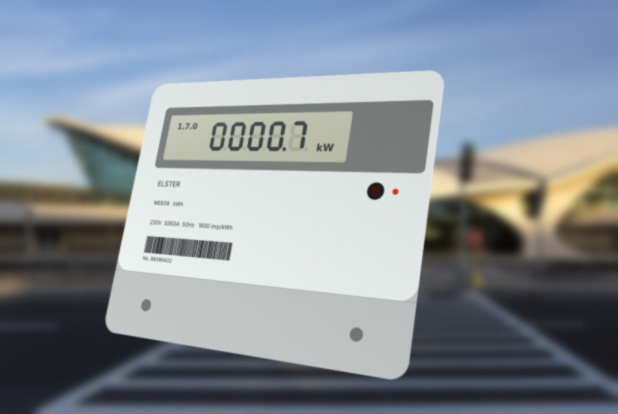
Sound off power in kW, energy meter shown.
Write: 0.7 kW
